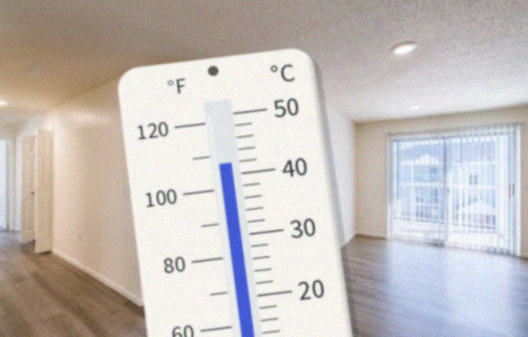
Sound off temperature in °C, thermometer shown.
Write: 42 °C
